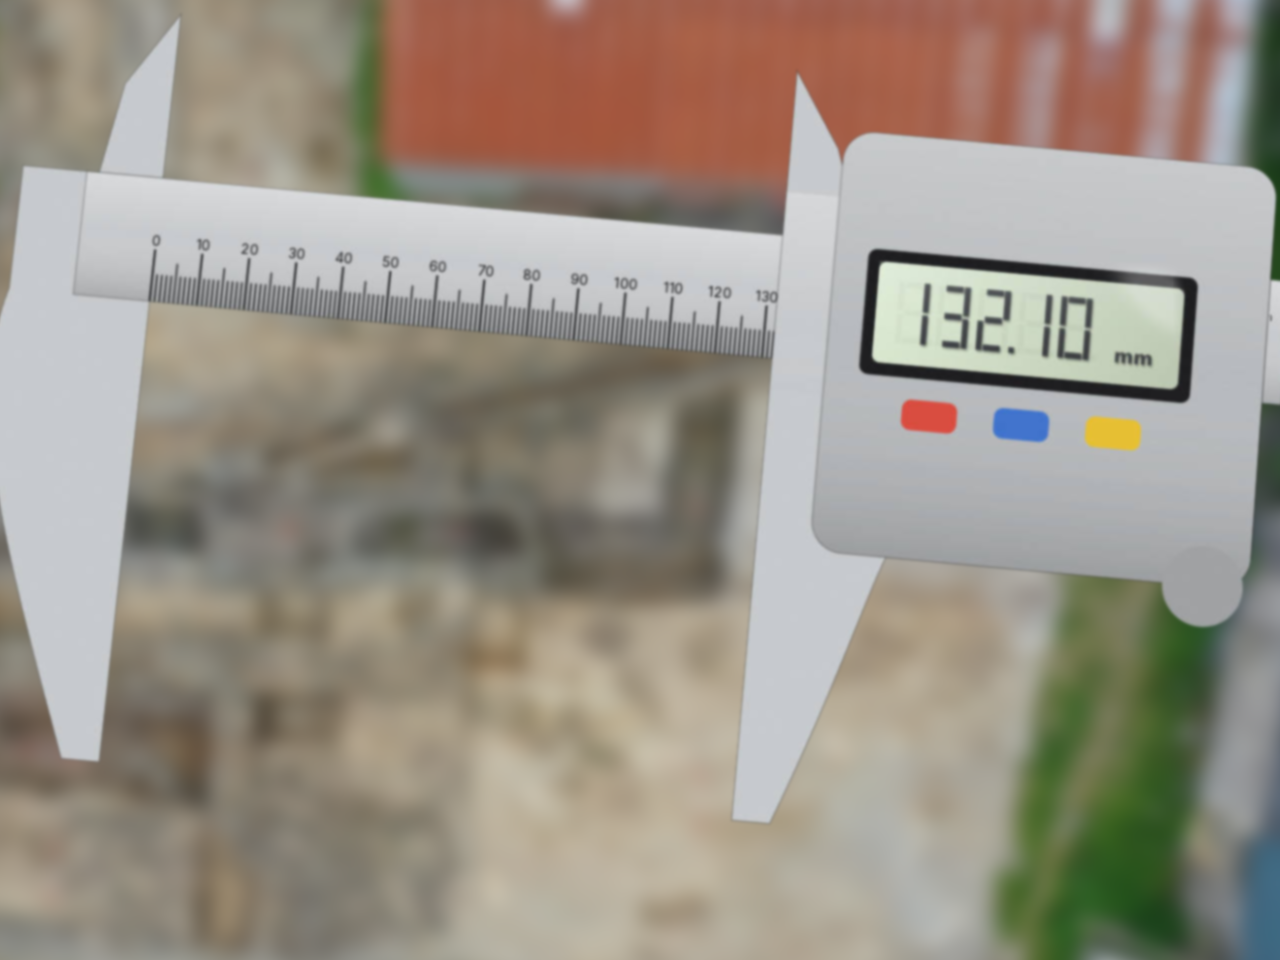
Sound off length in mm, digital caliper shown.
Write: 132.10 mm
